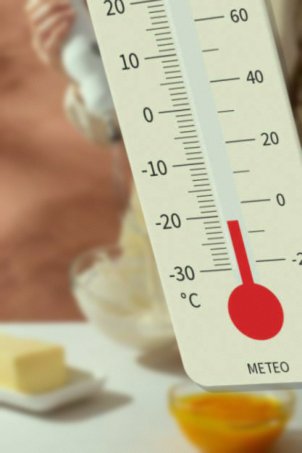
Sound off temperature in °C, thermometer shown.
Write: -21 °C
